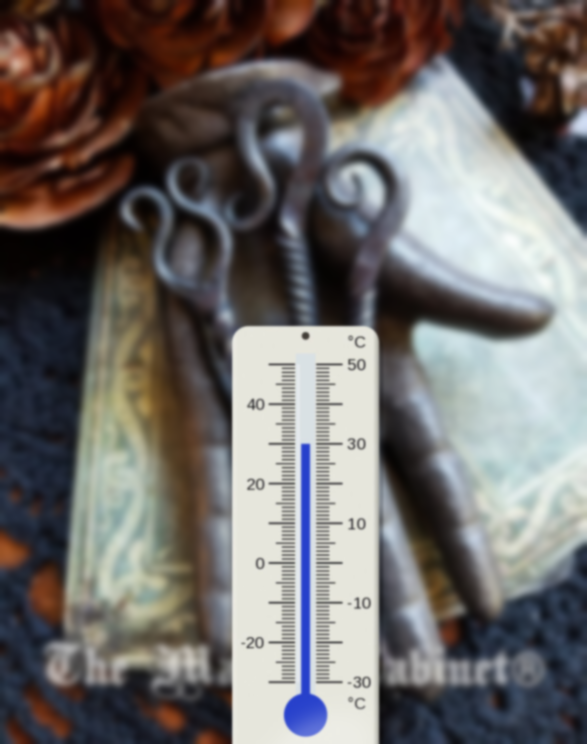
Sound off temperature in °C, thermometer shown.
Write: 30 °C
